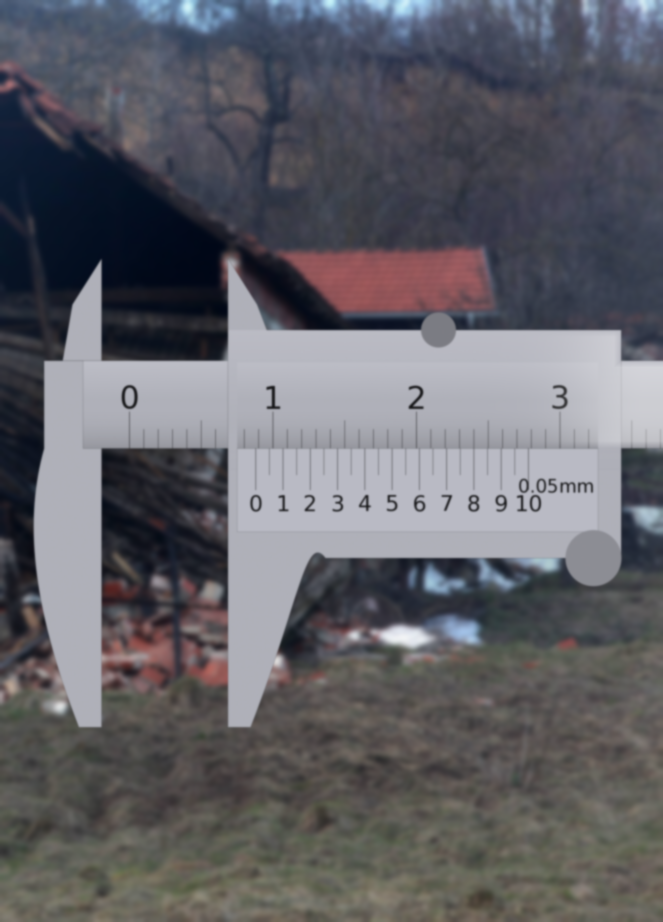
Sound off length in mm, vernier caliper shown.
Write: 8.8 mm
